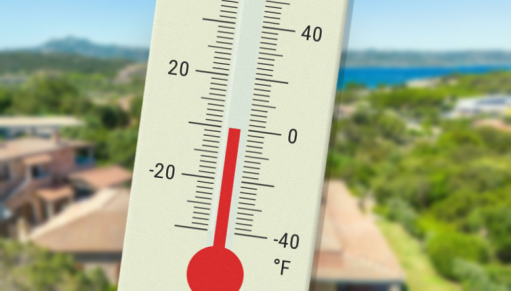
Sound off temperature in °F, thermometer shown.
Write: 0 °F
